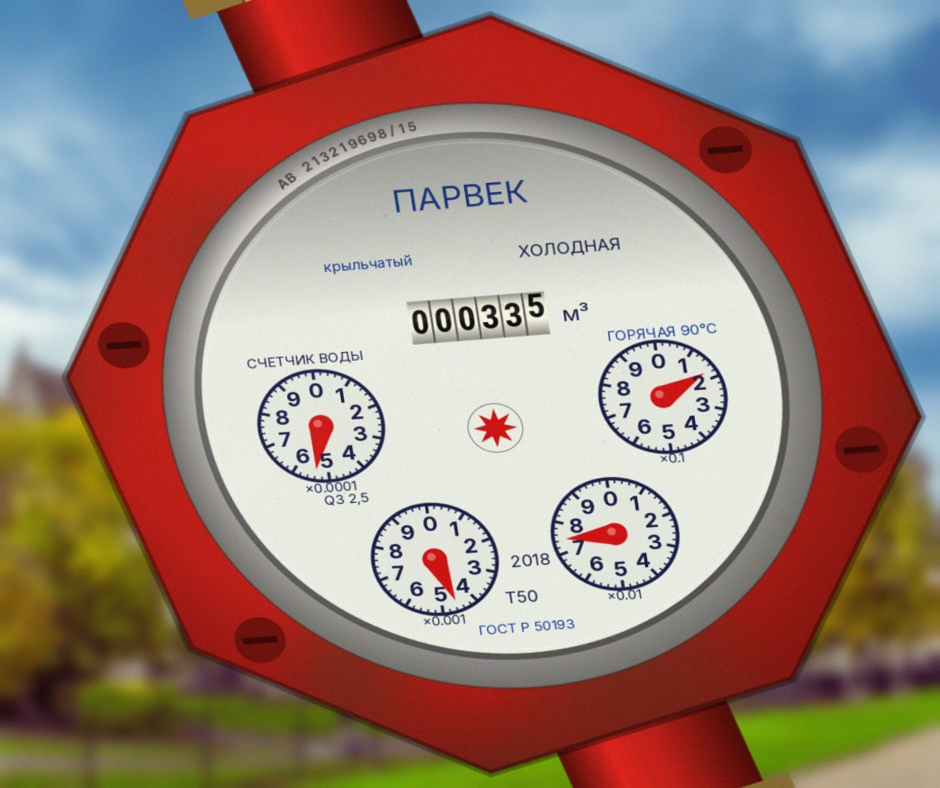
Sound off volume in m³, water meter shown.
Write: 335.1745 m³
